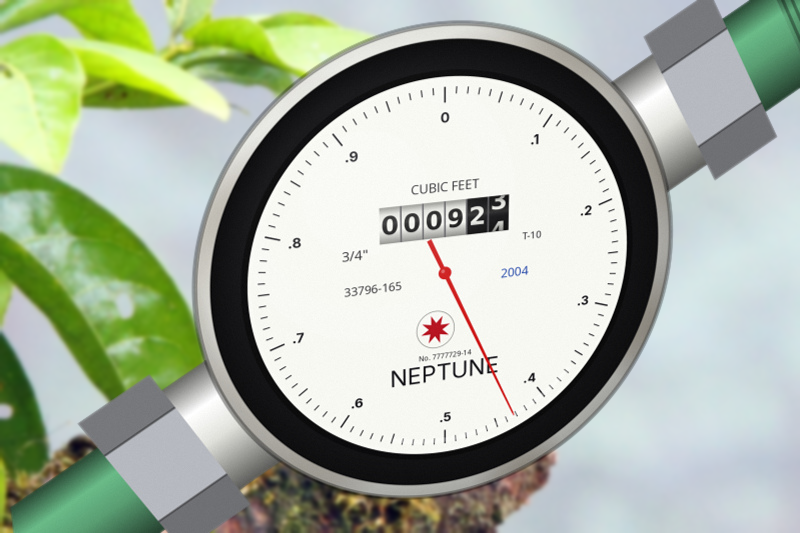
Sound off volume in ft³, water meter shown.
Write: 923.43 ft³
